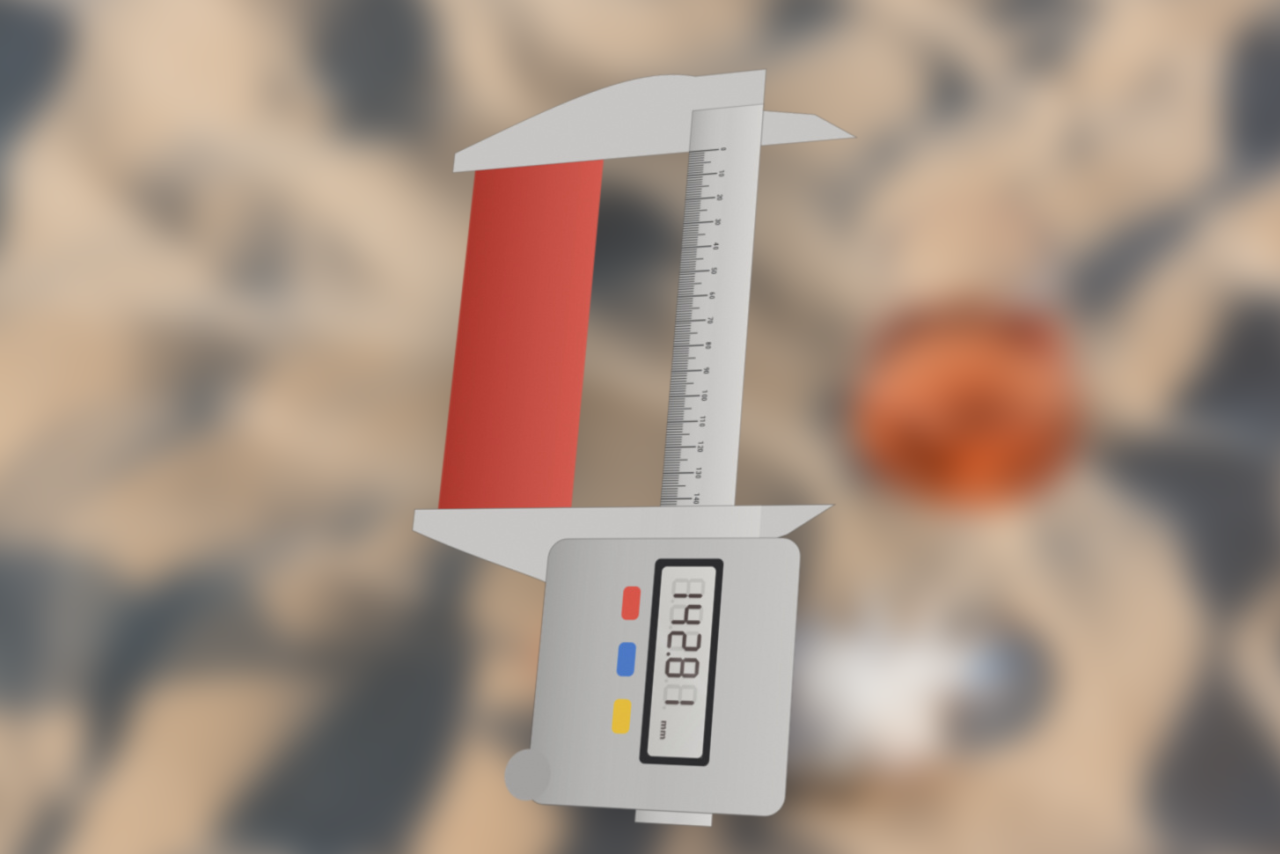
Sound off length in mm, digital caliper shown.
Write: 142.81 mm
